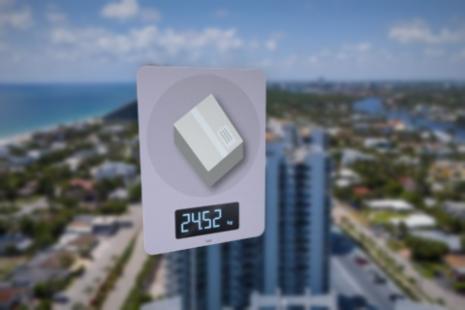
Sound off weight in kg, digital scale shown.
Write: 24.52 kg
